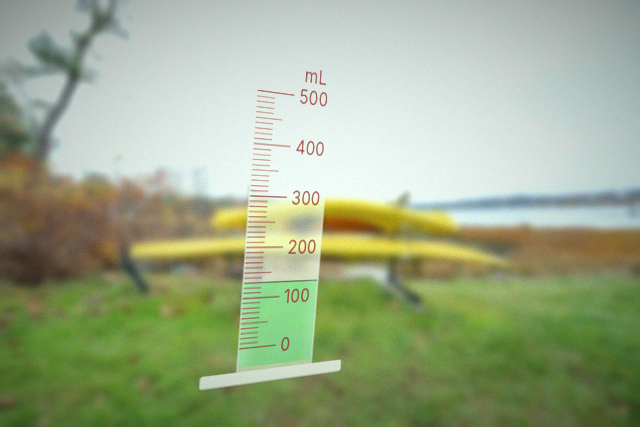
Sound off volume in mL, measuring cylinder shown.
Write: 130 mL
